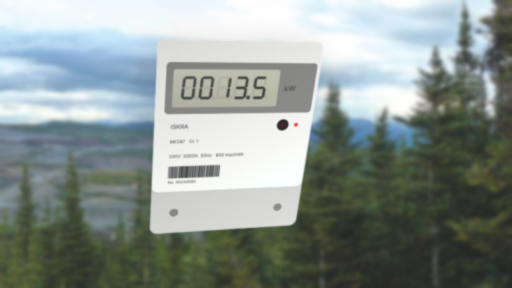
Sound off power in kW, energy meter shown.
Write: 13.5 kW
